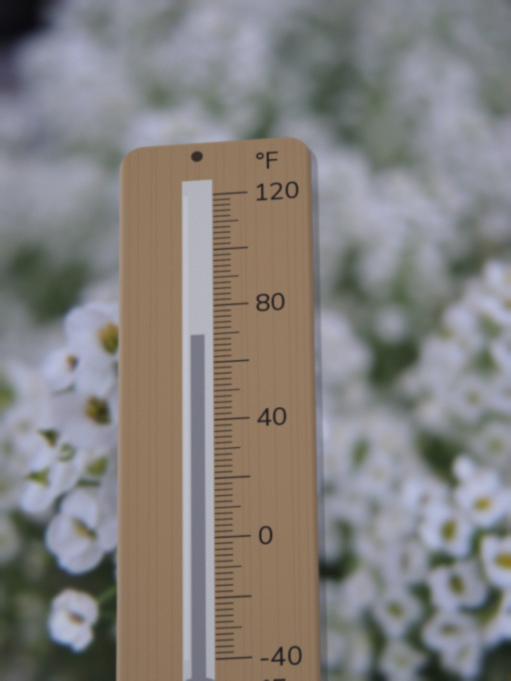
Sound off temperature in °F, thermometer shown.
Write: 70 °F
